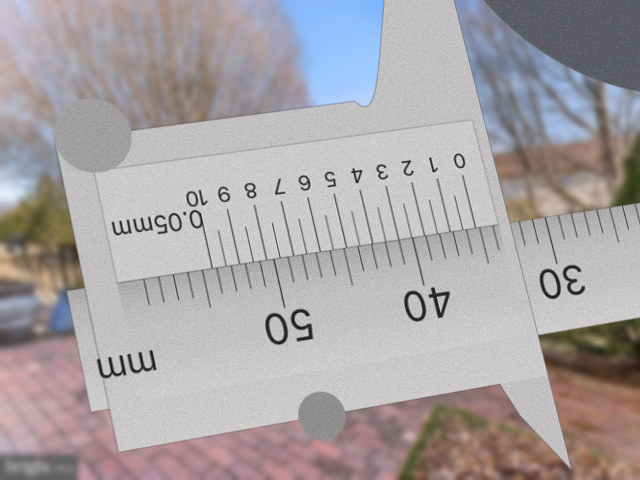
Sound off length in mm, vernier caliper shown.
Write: 35.3 mm
